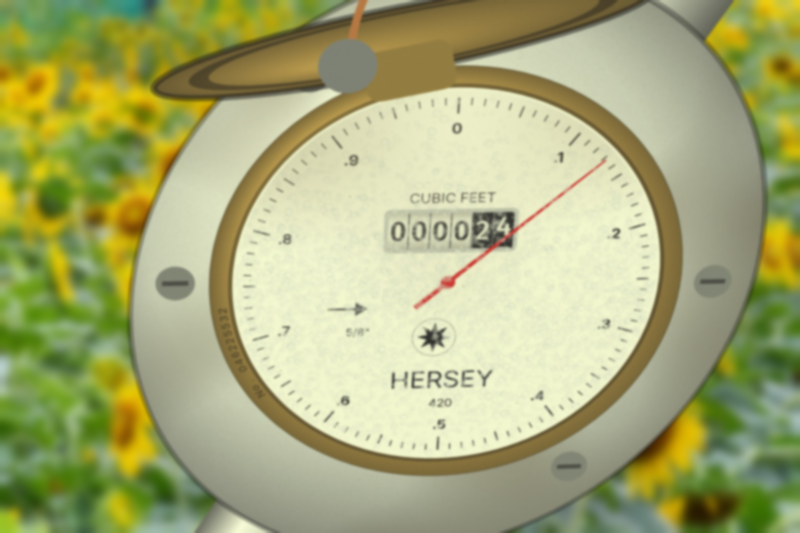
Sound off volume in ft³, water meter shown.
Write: 24.13 ft³
